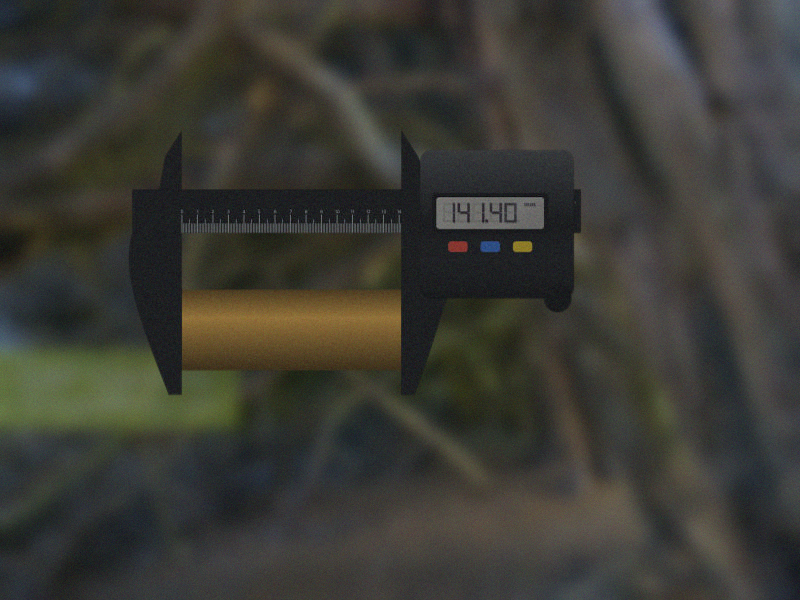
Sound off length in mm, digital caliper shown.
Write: 141.40 mm
